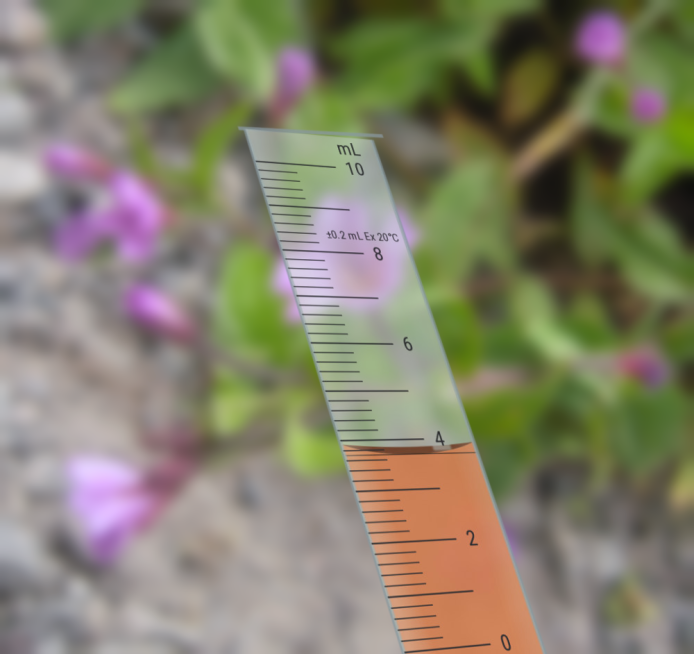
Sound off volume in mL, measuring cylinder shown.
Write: 3.7 mL
